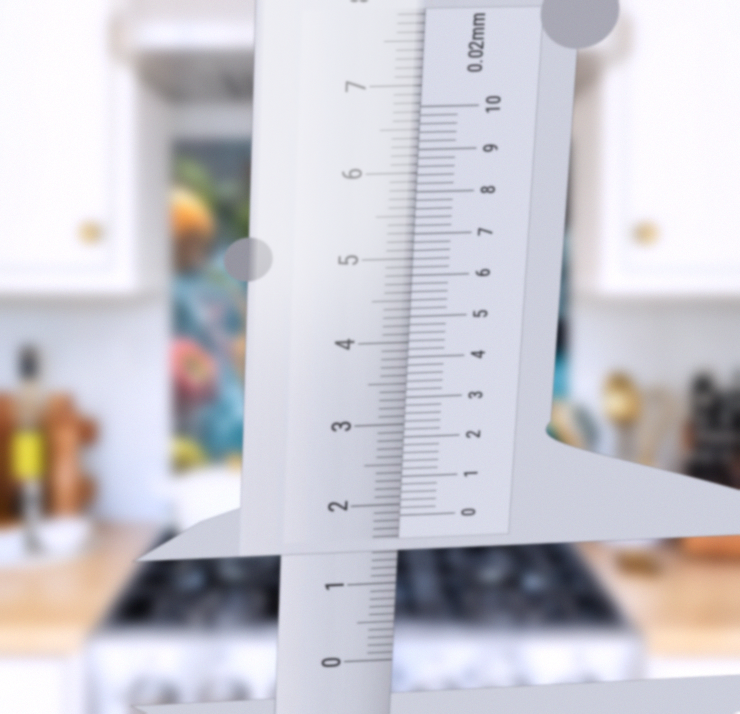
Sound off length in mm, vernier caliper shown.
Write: 18.6 mm
